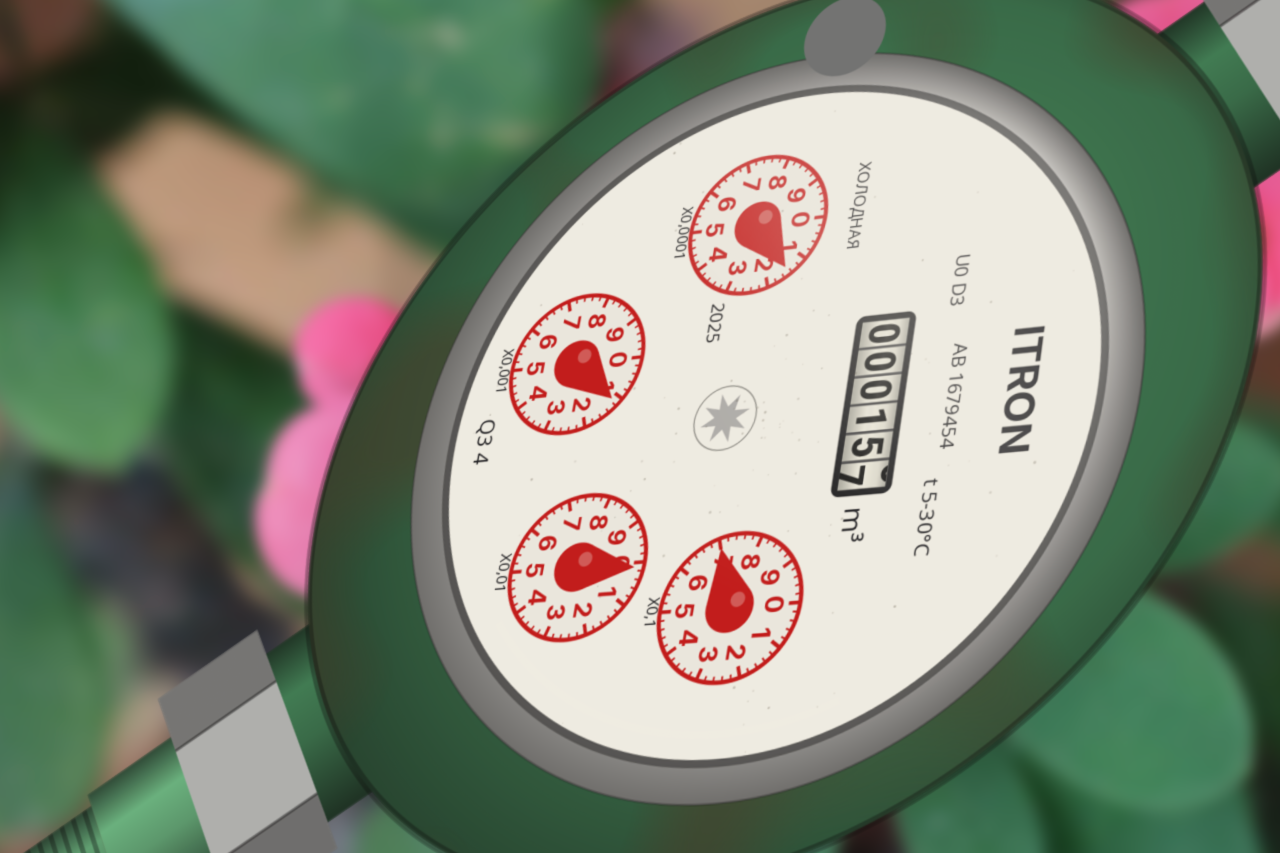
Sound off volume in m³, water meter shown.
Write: 156.7011 m³
